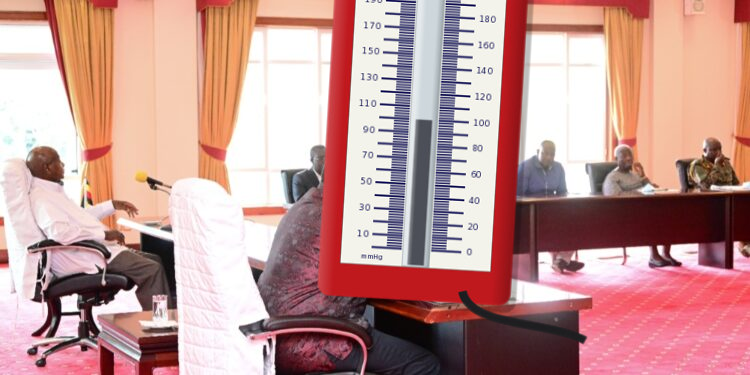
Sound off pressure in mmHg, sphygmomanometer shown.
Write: 100 mmHg
